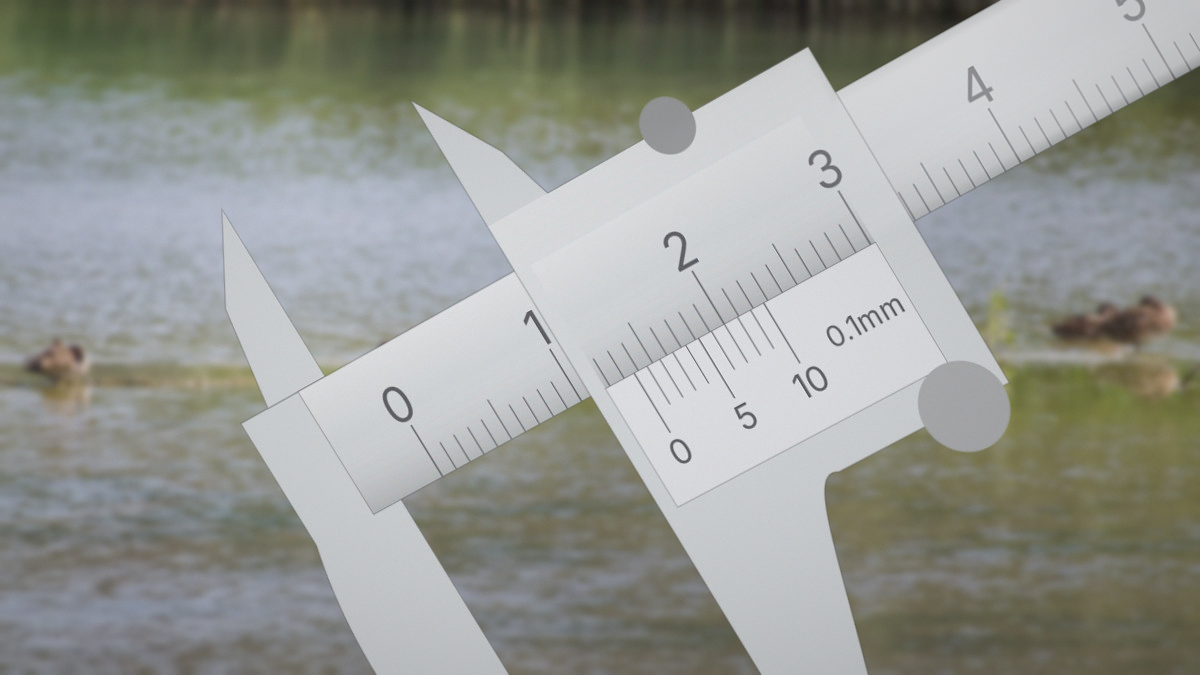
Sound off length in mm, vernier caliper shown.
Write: 13.7 mm
